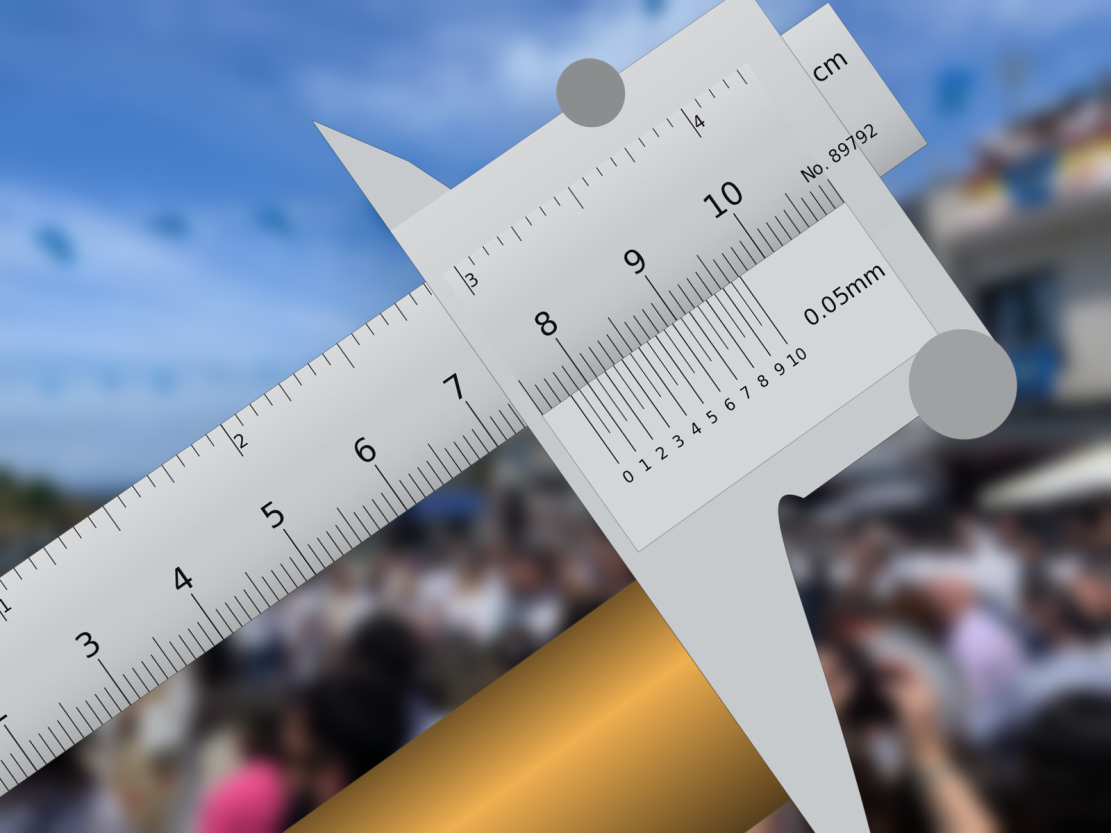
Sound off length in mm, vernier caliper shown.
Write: 78.1 mm
